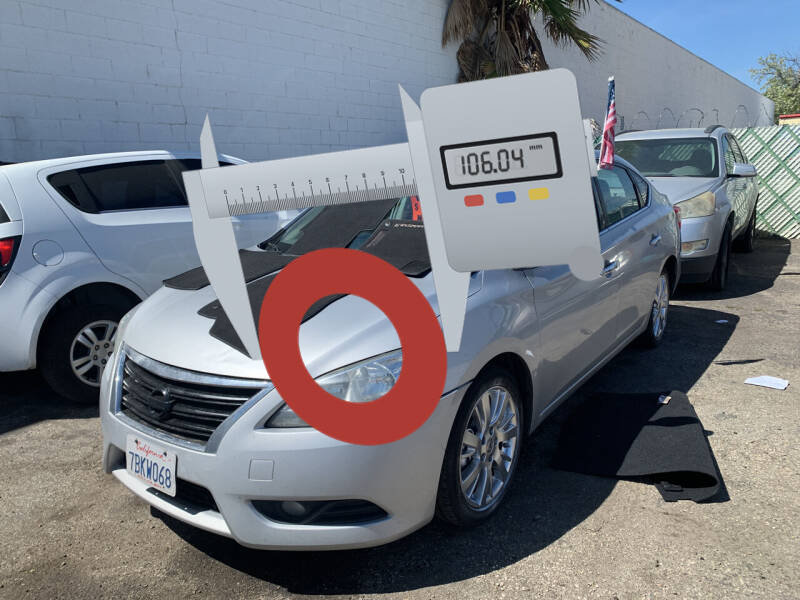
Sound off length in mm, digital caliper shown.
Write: 106.04 mm
